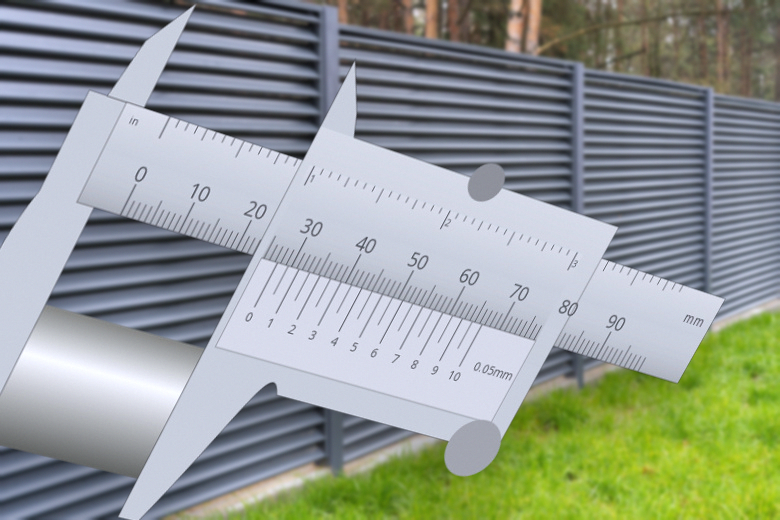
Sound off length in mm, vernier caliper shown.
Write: 27.5 mm
